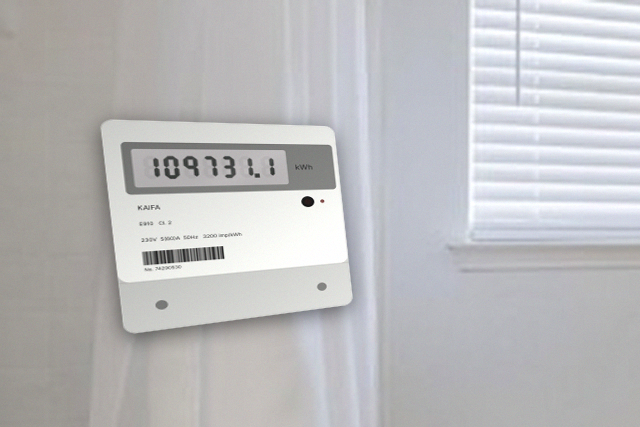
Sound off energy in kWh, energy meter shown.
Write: 109731.1 kWh
